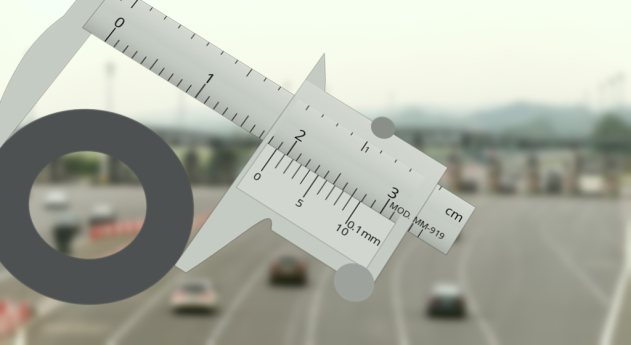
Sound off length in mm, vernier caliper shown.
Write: 18.9 mm
